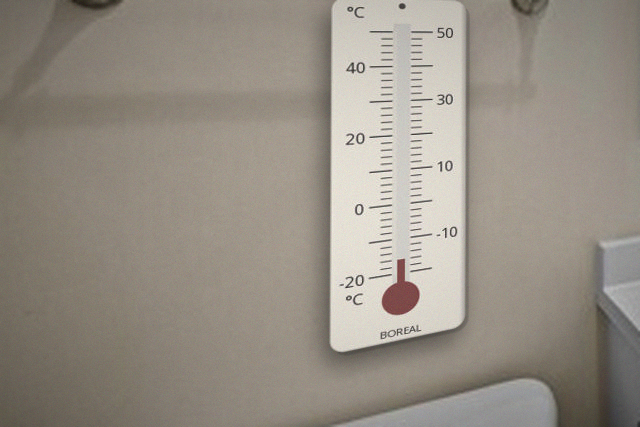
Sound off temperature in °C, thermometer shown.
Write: -16 °C
